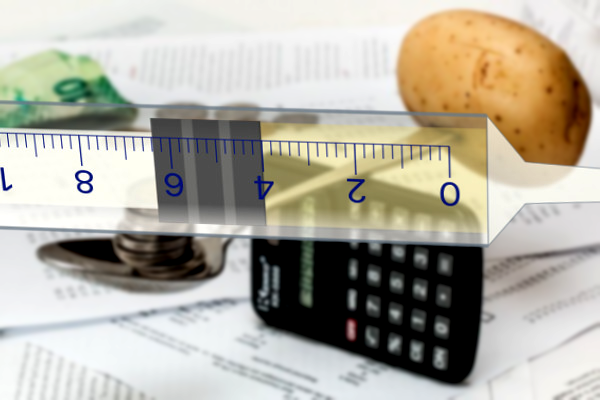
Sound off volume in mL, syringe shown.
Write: 4 mL
